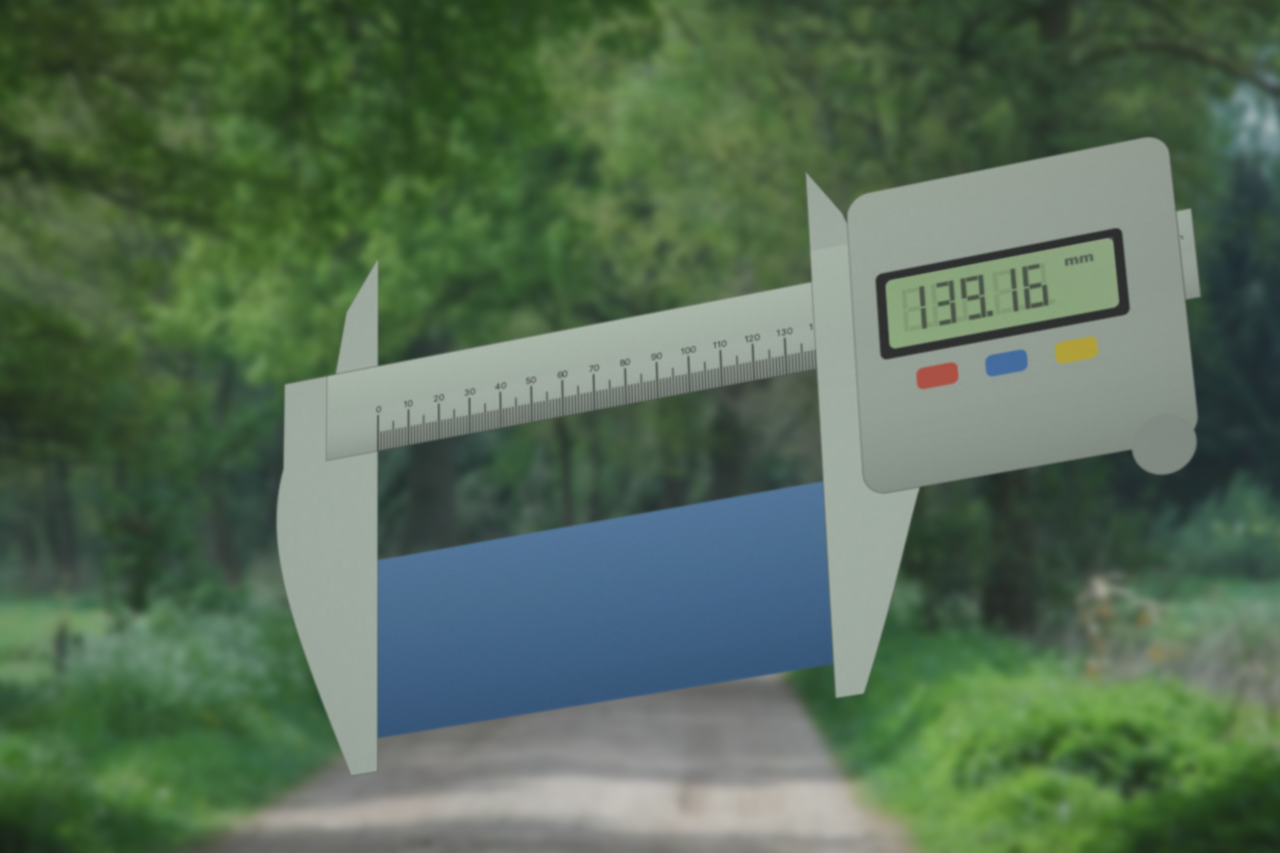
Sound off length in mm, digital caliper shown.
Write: 139.16 mm
